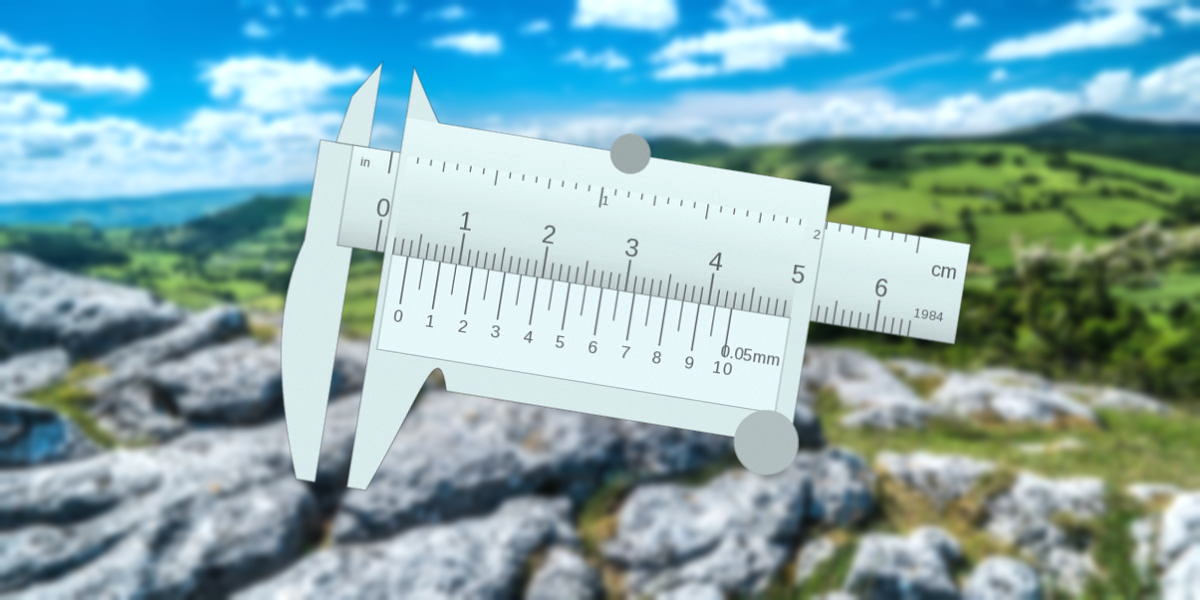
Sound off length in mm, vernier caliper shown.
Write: 3.8 mm
